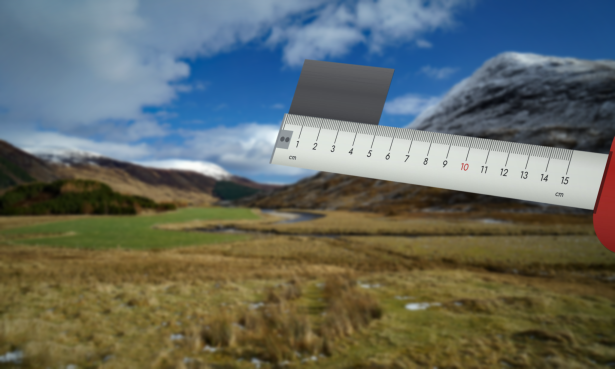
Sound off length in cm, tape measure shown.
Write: 5 cm
